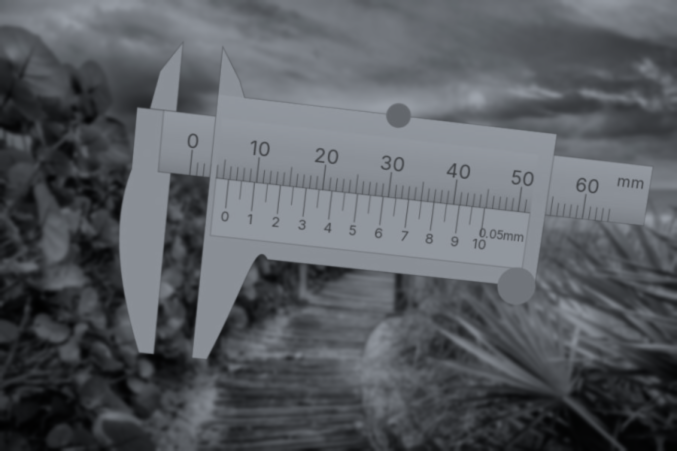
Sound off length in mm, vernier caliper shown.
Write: 5.8 mm
